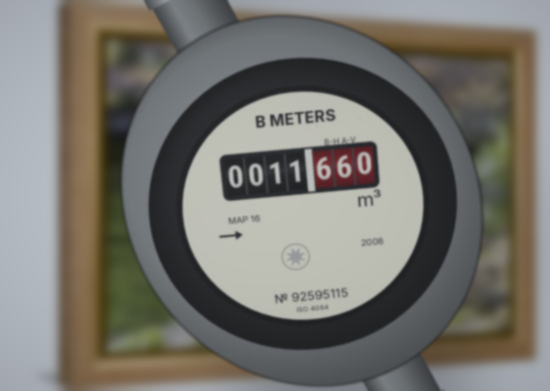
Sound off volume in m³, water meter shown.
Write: 11.660 m³
